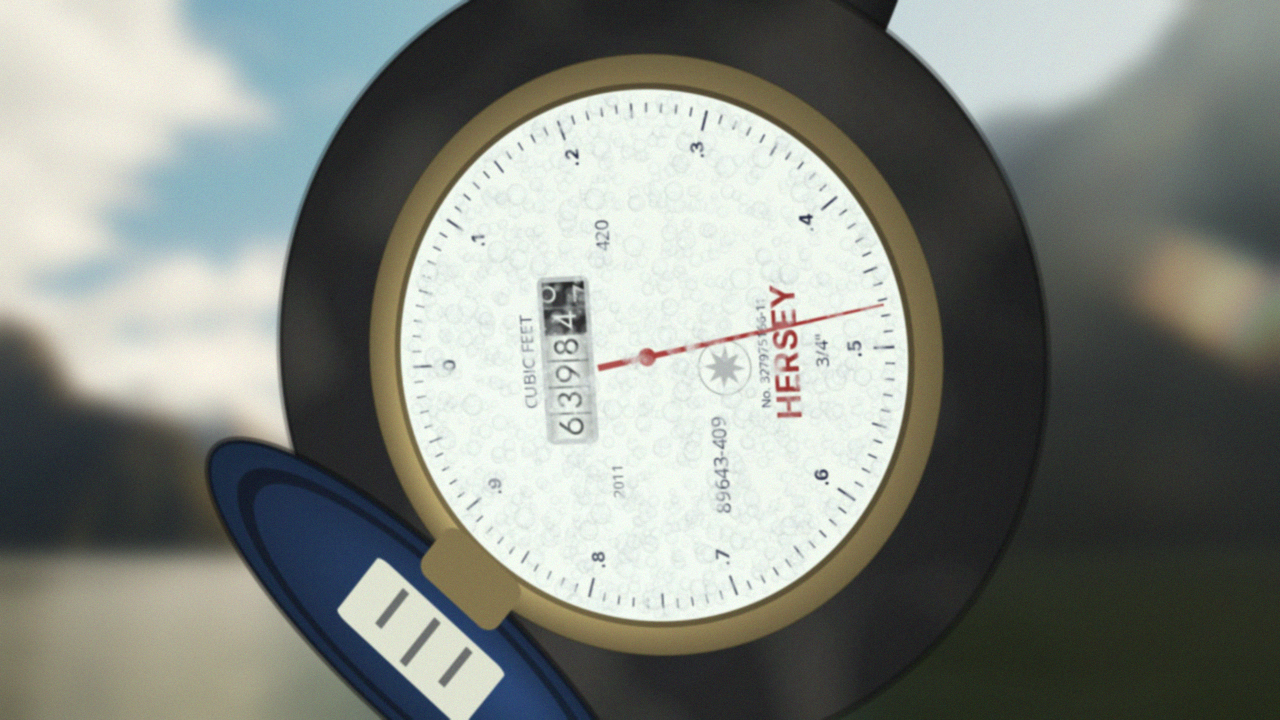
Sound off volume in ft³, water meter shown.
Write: 639846.47 ft³
